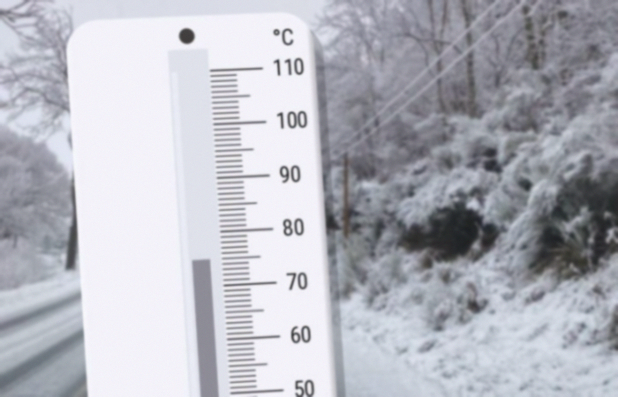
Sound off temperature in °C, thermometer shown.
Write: 75 °C
